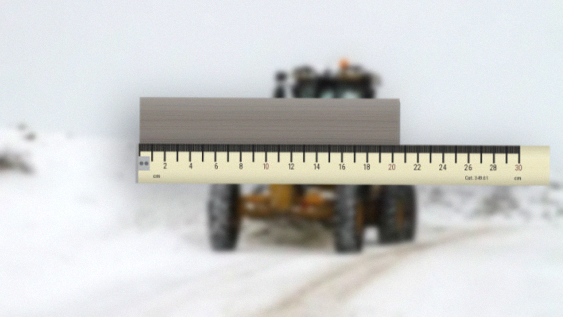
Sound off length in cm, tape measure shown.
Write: 20.5 cm
